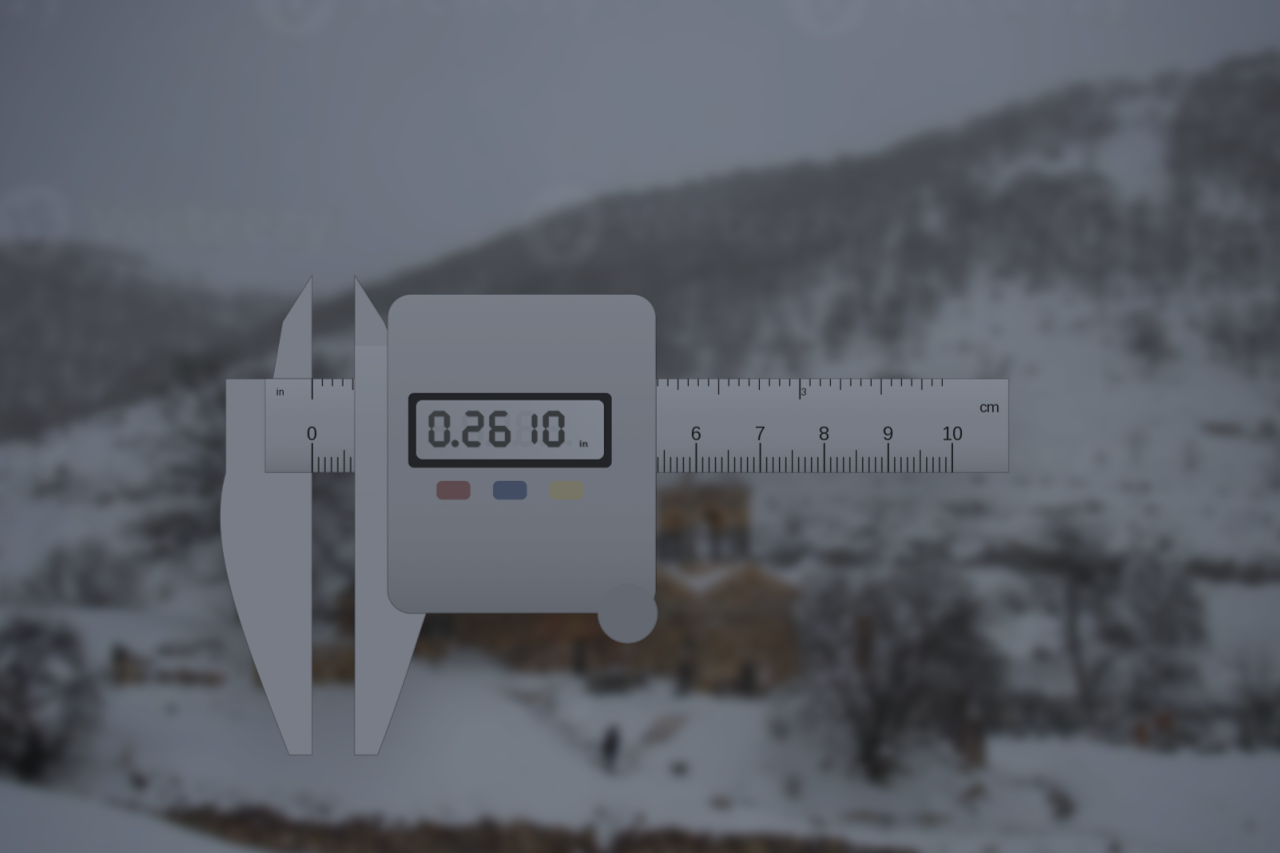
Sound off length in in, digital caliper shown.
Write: 0.2610 in
